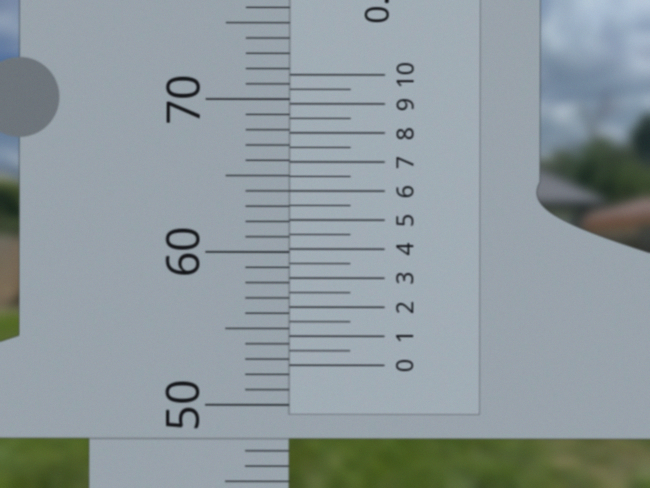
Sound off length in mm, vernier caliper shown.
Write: 52.6 mm
